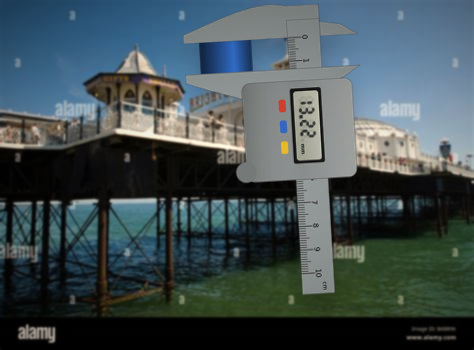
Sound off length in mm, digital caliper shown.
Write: 13.22 mm
